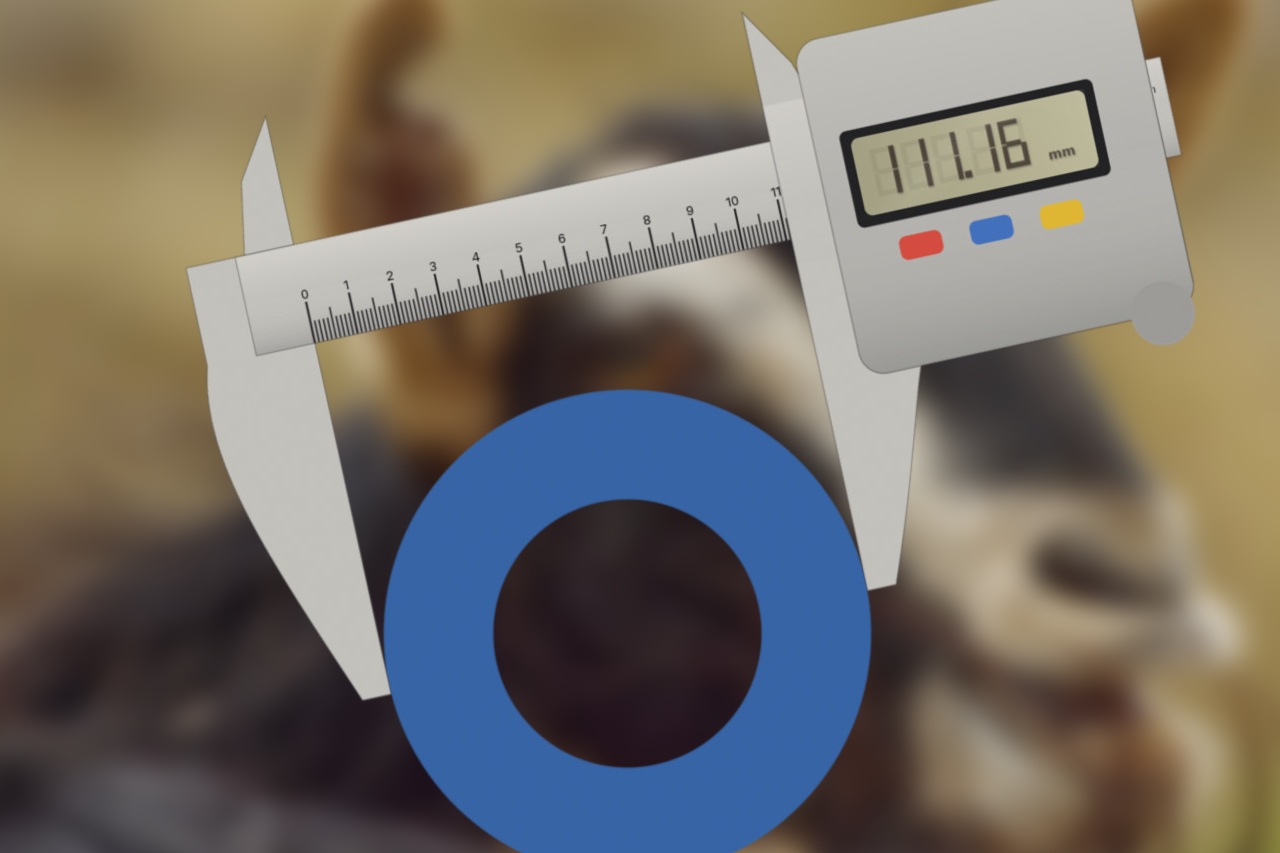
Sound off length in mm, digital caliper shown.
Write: 111.16 mm
